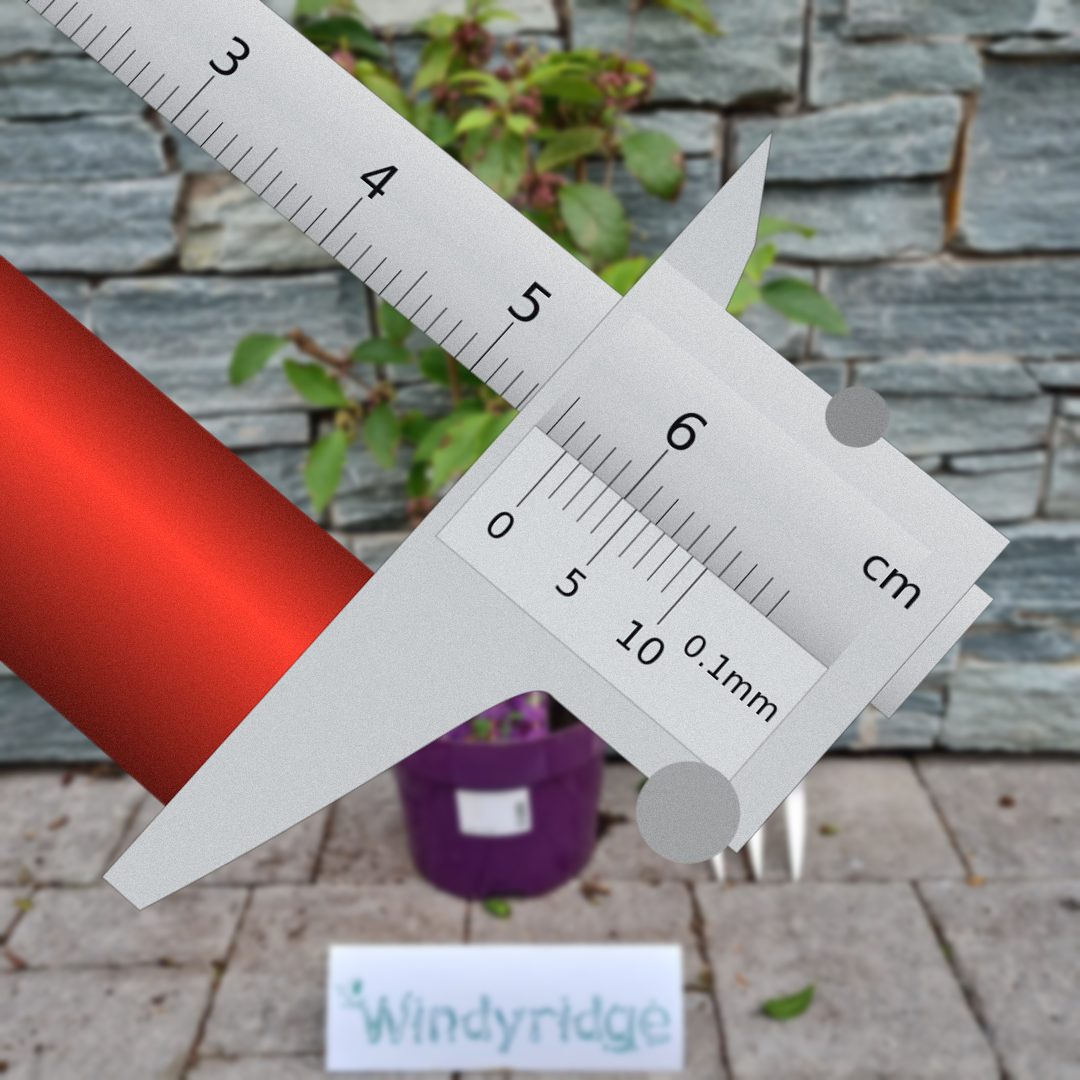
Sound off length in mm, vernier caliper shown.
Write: 56.3 mm
